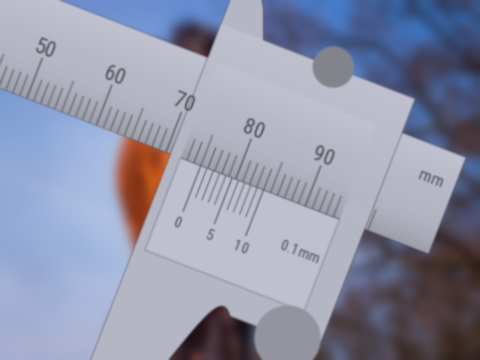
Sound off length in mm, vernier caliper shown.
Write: 75.0 mm
